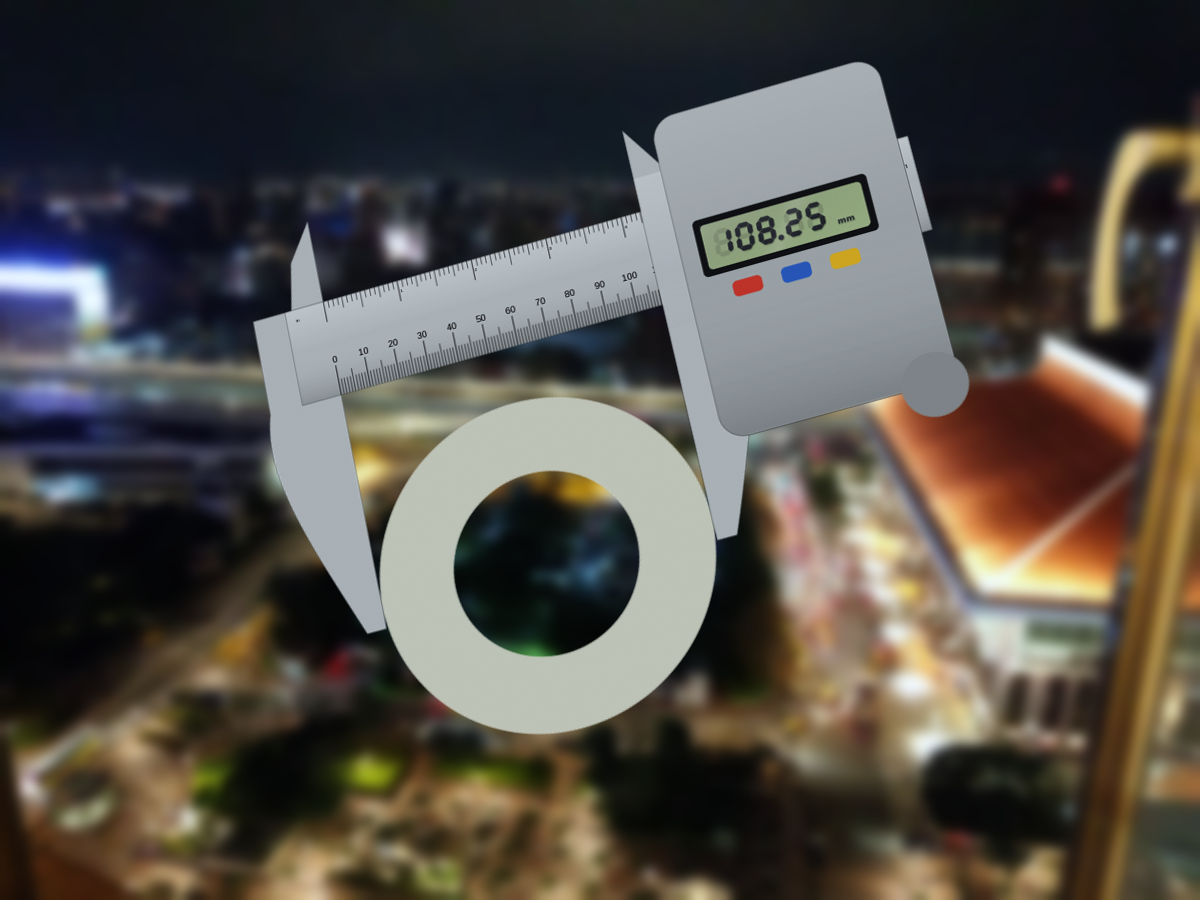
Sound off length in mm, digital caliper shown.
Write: 108.25 mm
